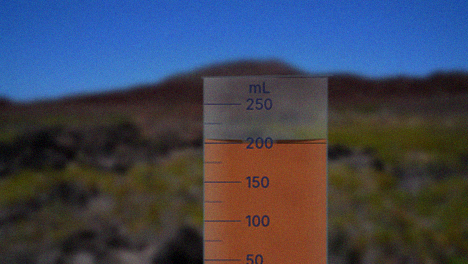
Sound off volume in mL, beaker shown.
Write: 200 mL
